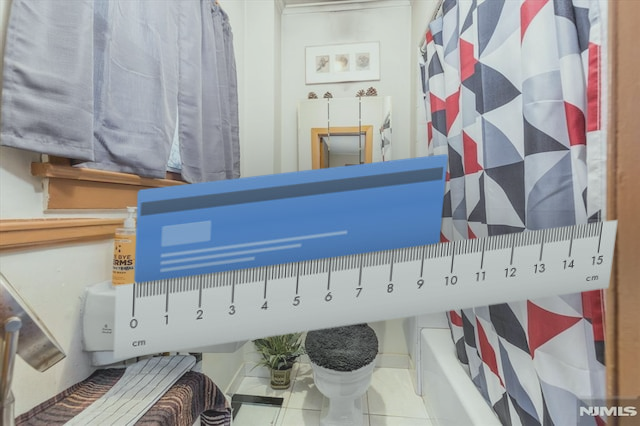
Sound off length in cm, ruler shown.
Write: 9.5 cm
